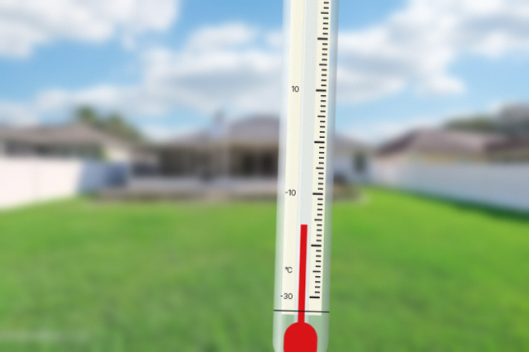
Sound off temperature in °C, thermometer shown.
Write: -16 °C
